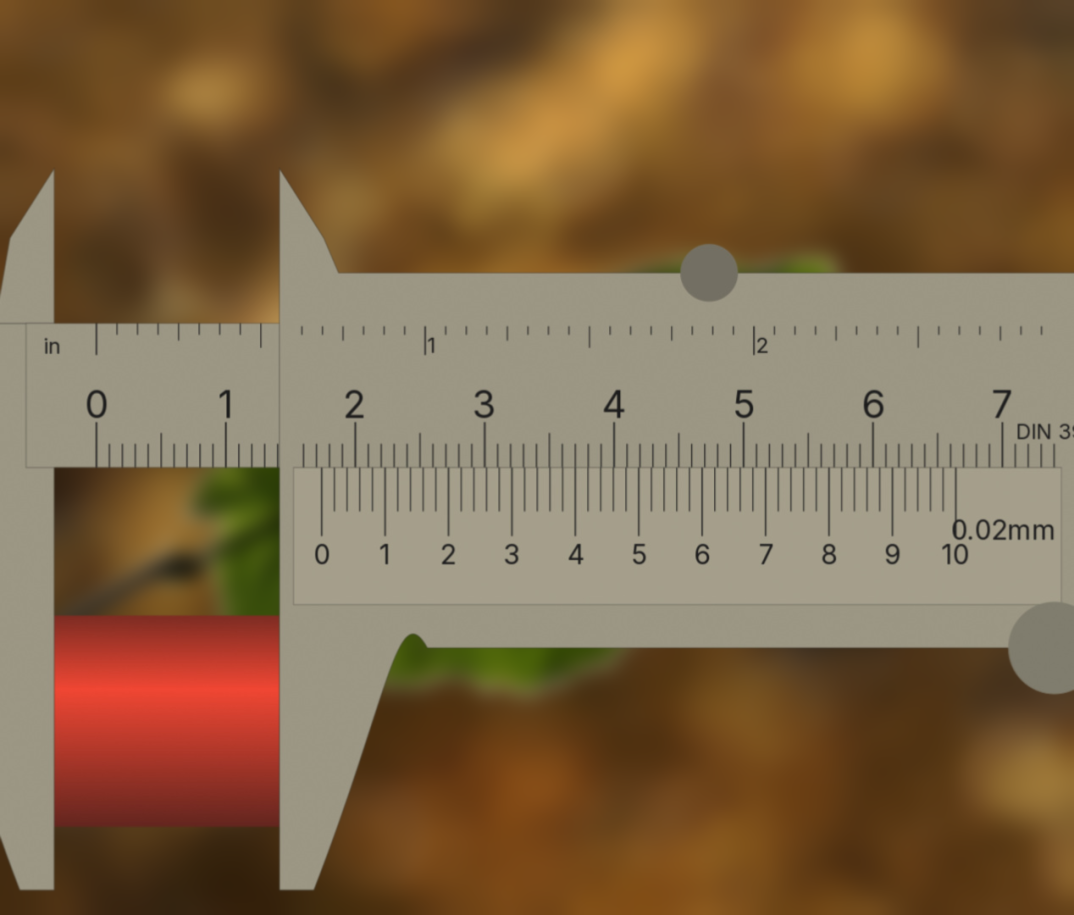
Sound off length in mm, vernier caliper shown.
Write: 17.4 mm
